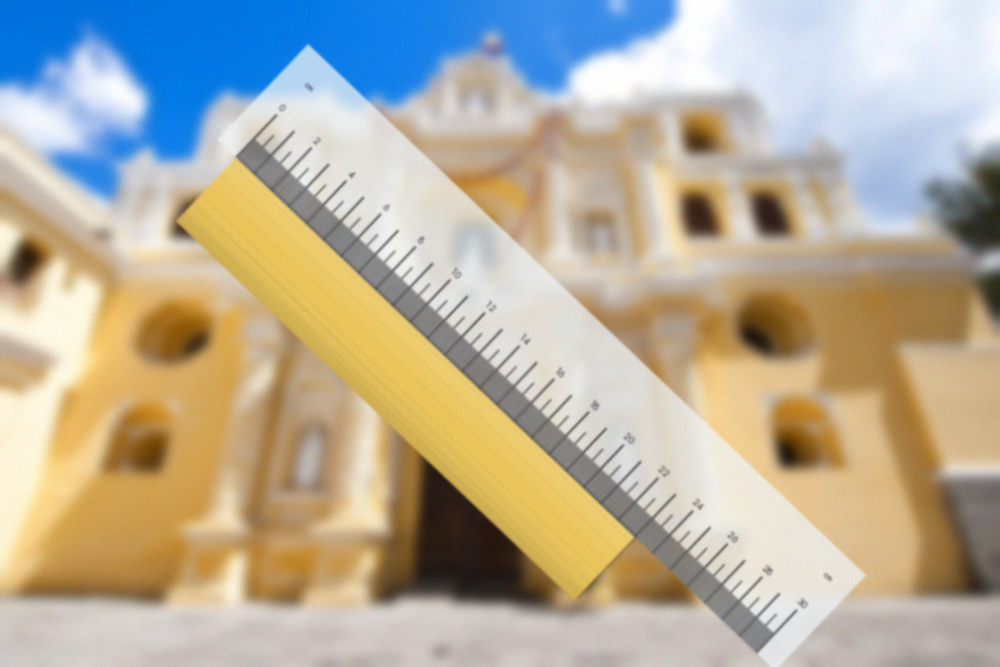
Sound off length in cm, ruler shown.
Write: 23 cm
